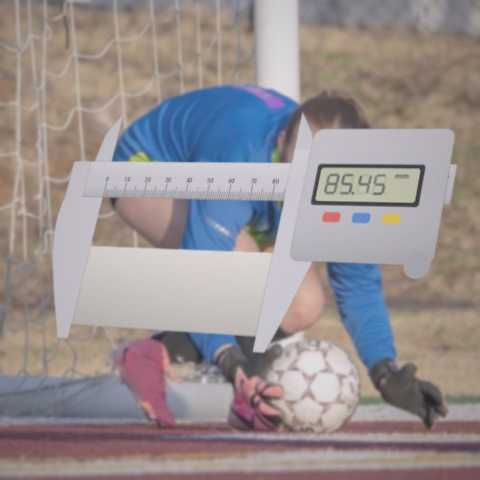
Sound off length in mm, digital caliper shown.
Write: 85.45 mm
